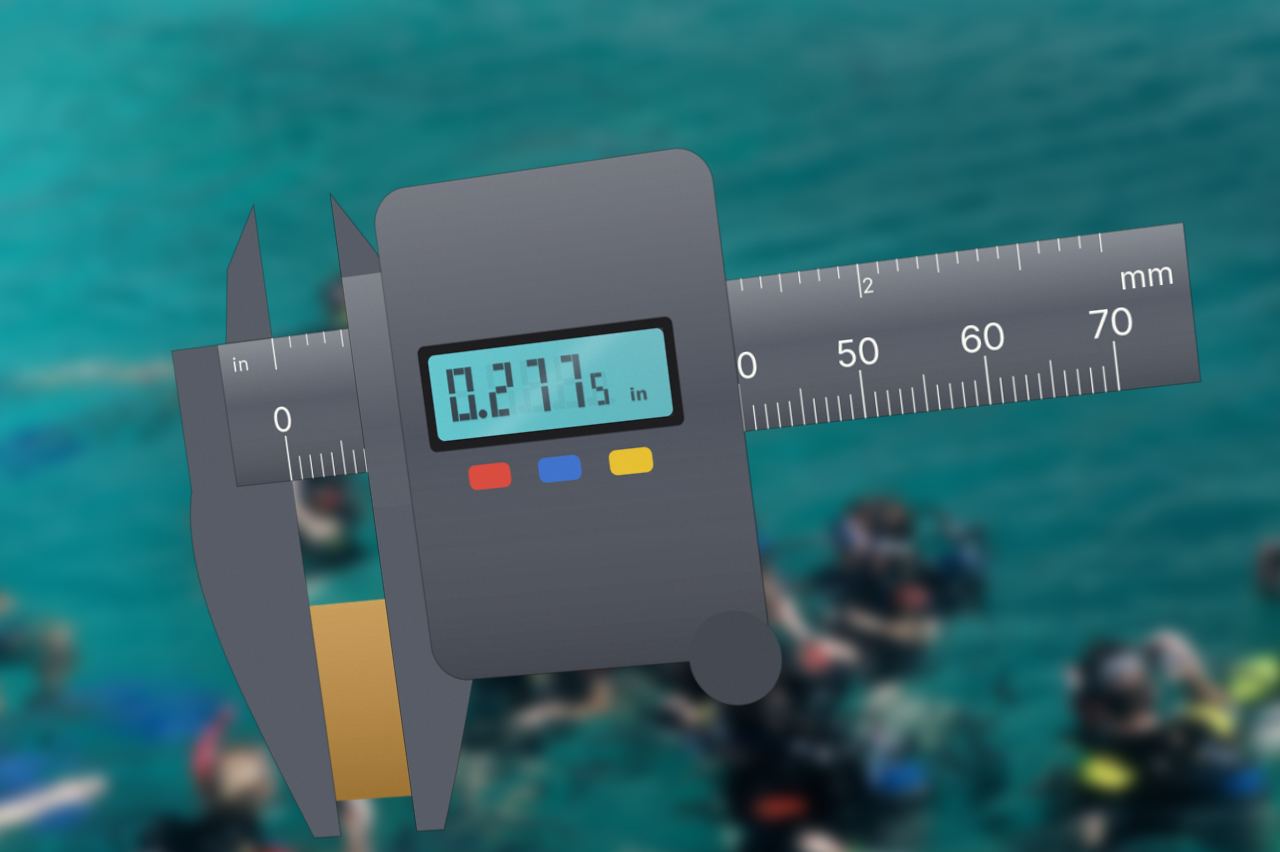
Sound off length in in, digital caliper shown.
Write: 0.2775 in
